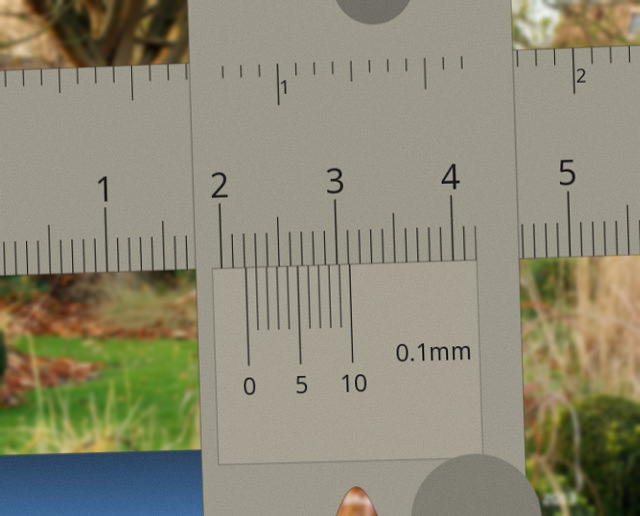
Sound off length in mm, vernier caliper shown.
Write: 22.1 mm
